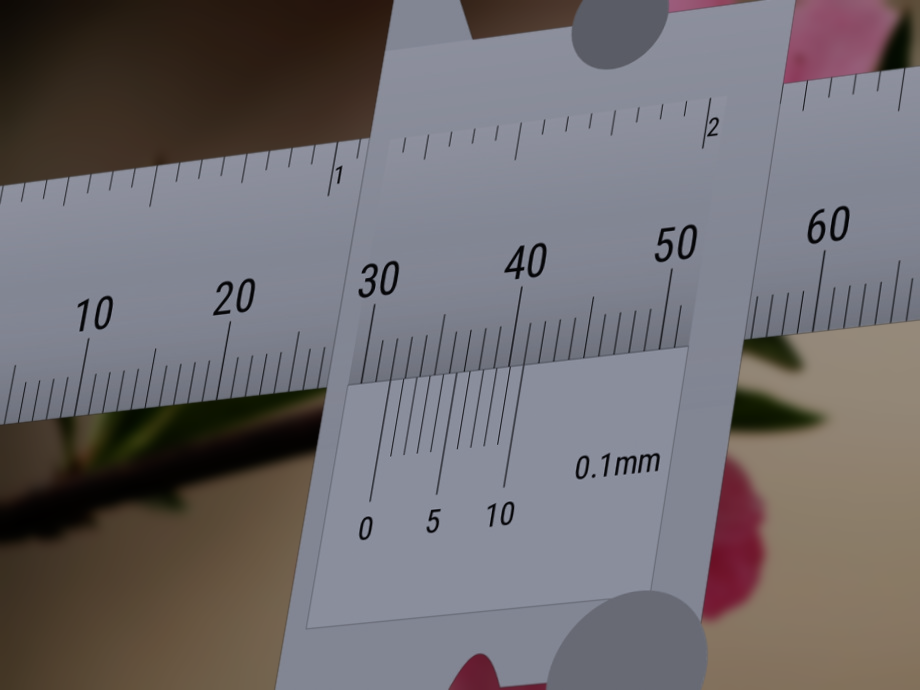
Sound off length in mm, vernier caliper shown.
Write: 32.0 mm
